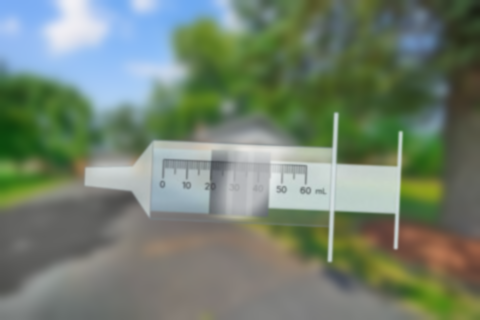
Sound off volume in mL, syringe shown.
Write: 20 mL
